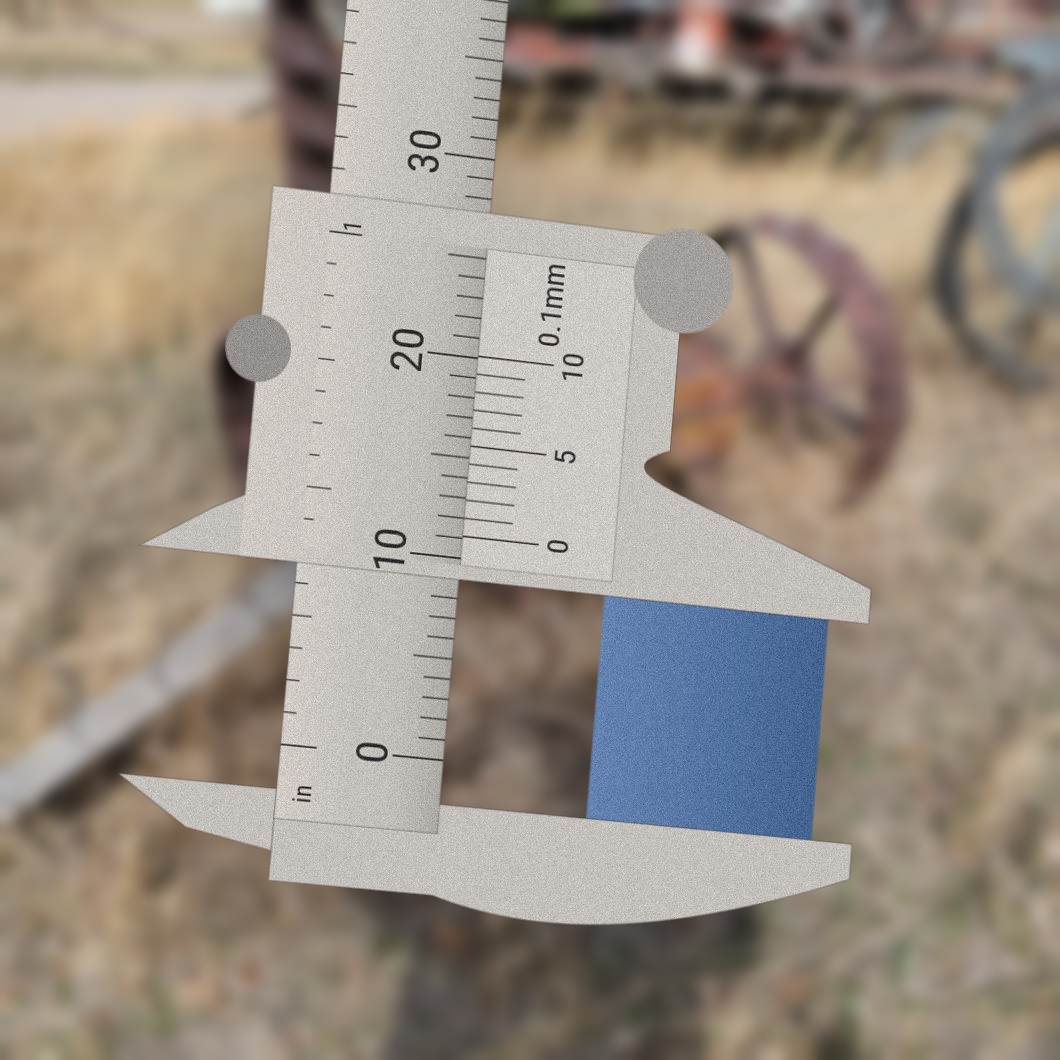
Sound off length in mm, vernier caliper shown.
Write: 11.1 mm
